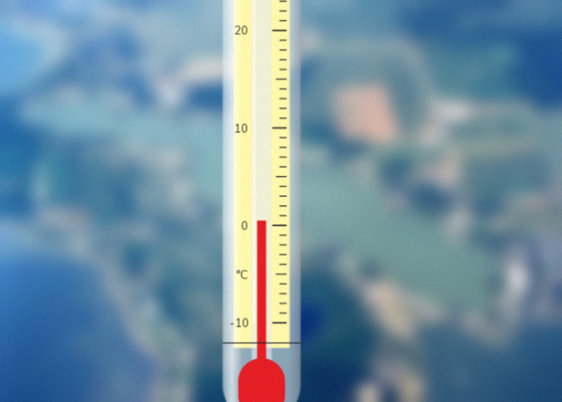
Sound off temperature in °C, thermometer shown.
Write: 0.5 °C
